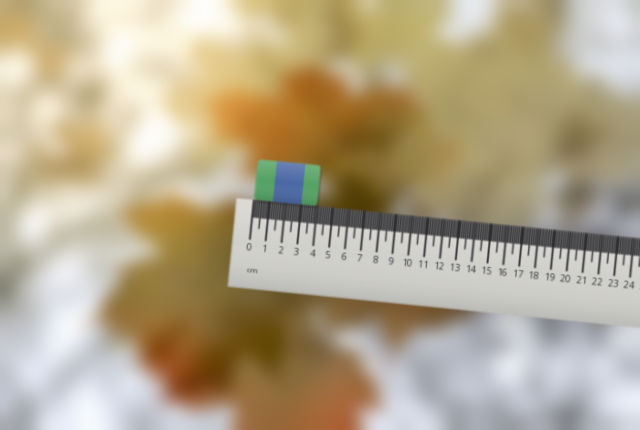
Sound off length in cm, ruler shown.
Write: 4 cm
